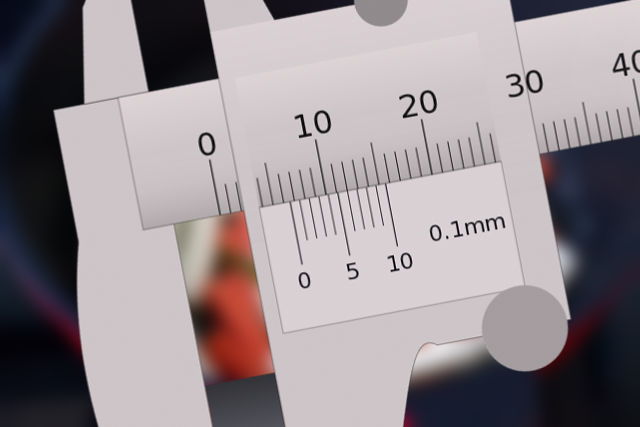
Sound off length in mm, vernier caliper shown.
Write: 6.6 mm
